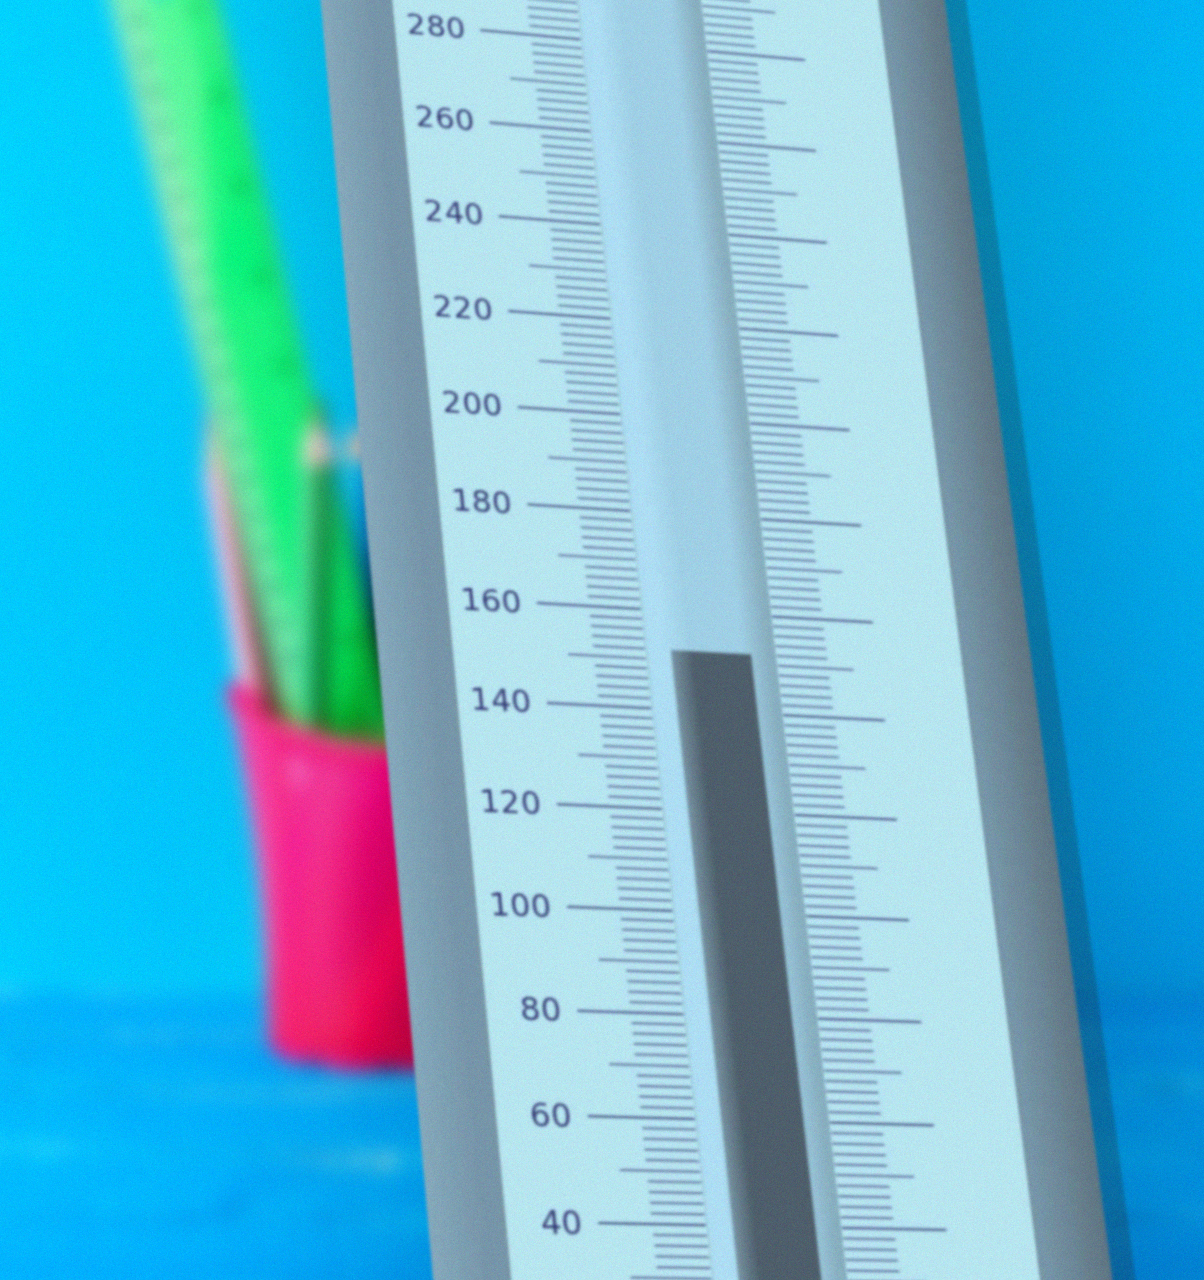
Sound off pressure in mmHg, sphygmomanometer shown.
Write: 152 mmHg
